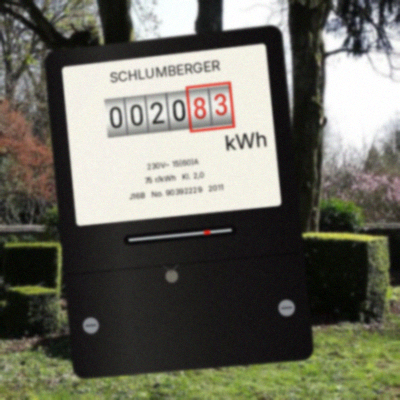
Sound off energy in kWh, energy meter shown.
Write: 20.83 kWh
